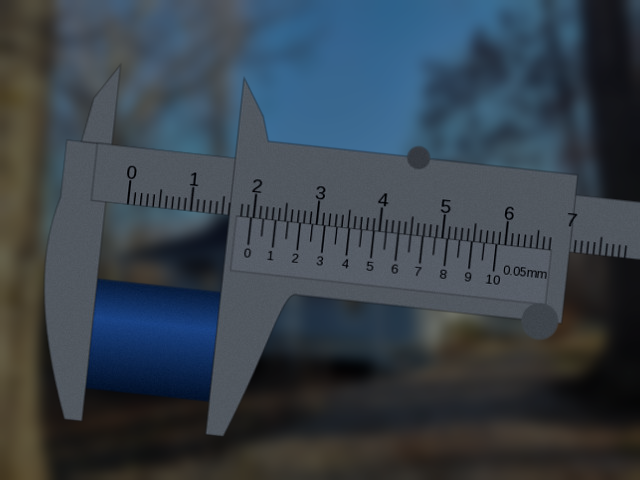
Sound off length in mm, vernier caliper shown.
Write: 19.6 mm
